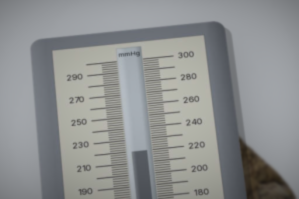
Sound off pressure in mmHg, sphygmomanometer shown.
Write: 220 mmHg
